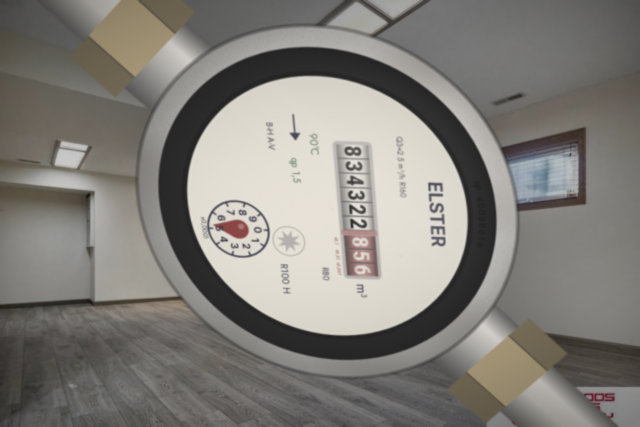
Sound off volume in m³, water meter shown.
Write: 834322.8565 m³
